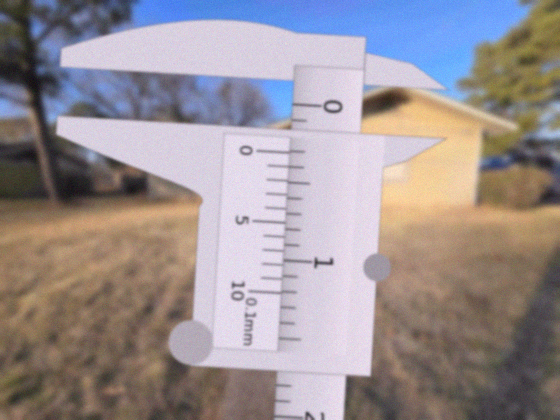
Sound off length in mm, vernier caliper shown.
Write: 3.1 mm
